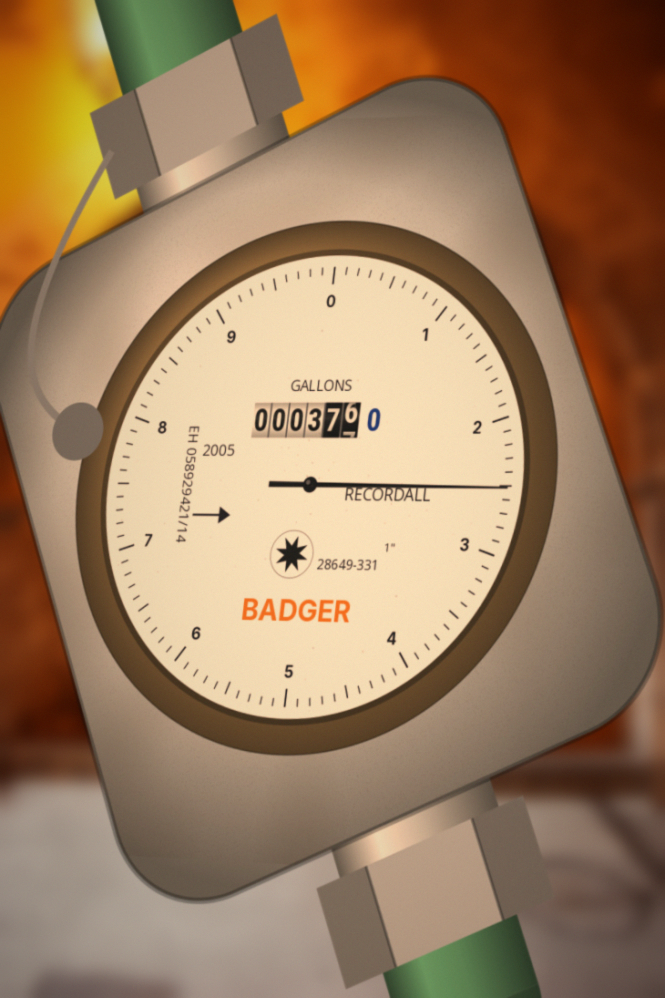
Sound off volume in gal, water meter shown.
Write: 3762.5 gal
